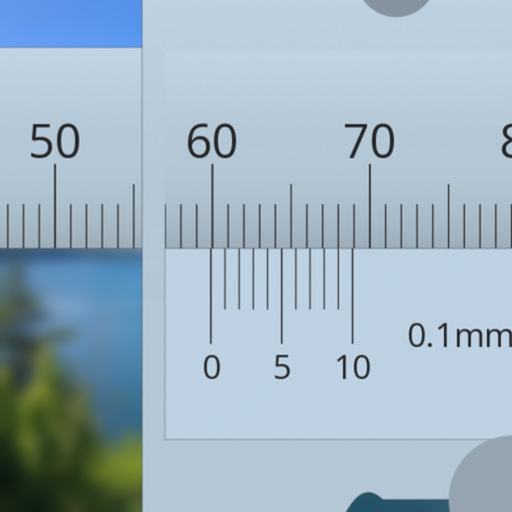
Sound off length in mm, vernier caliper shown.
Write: 59.9 mm
